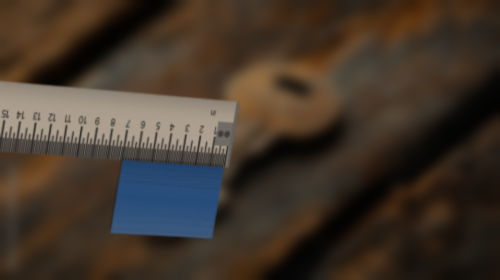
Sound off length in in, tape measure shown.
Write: 7 in
